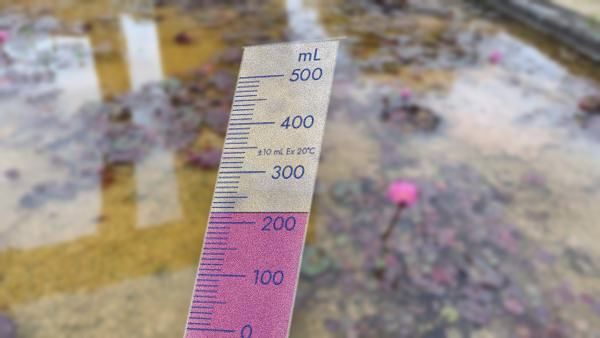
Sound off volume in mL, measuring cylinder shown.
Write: 220 mL
